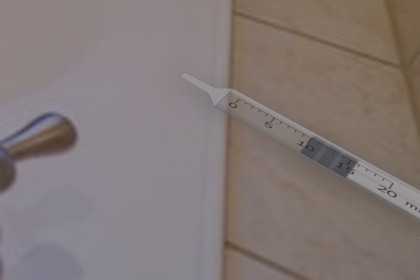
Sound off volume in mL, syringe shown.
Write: 10 mL
